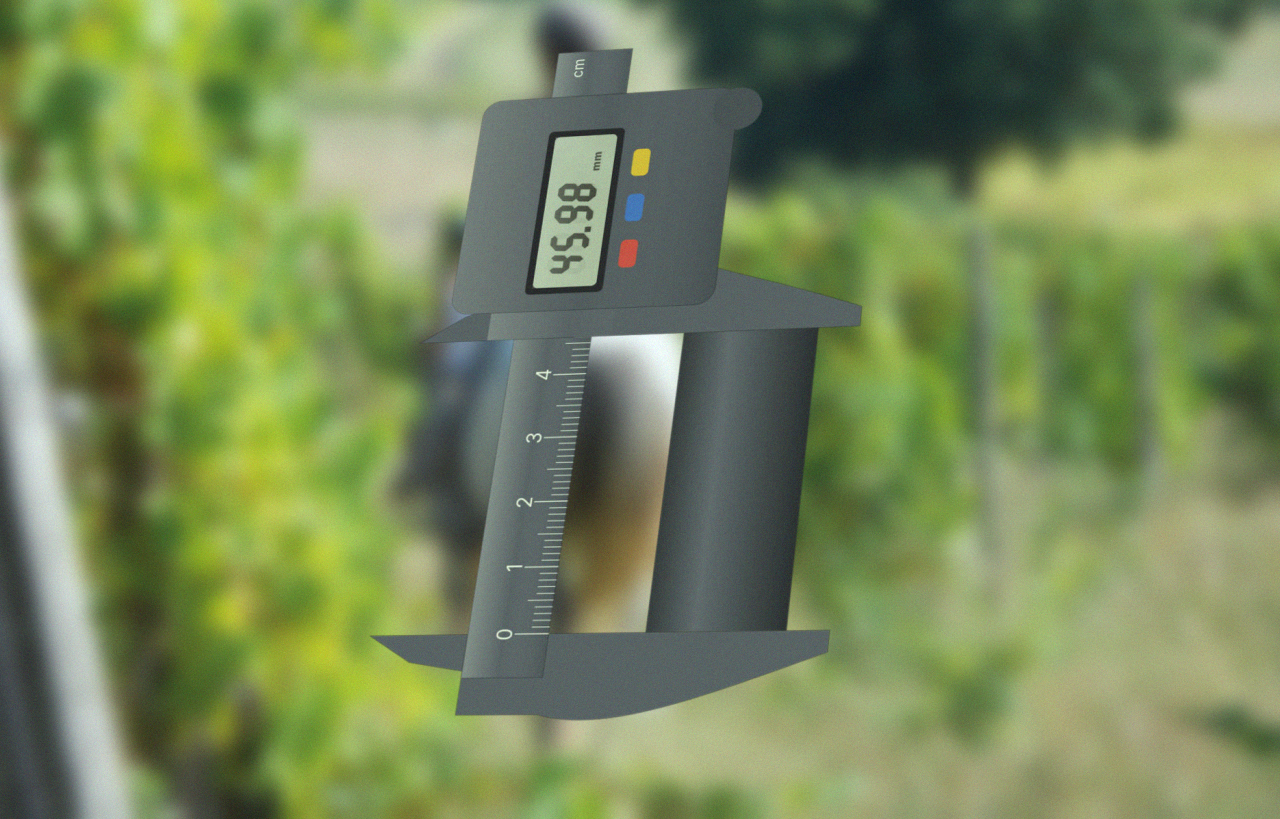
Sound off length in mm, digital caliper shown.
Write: 45.98 mm
